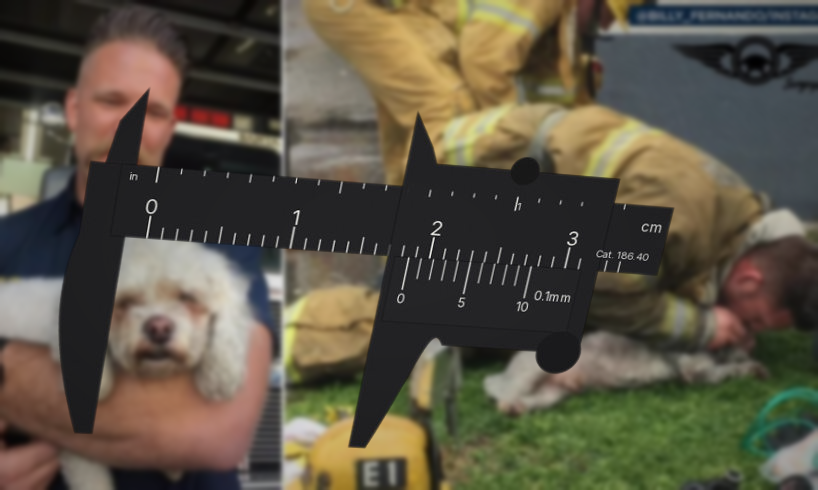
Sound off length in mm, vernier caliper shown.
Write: 18.5 mm
